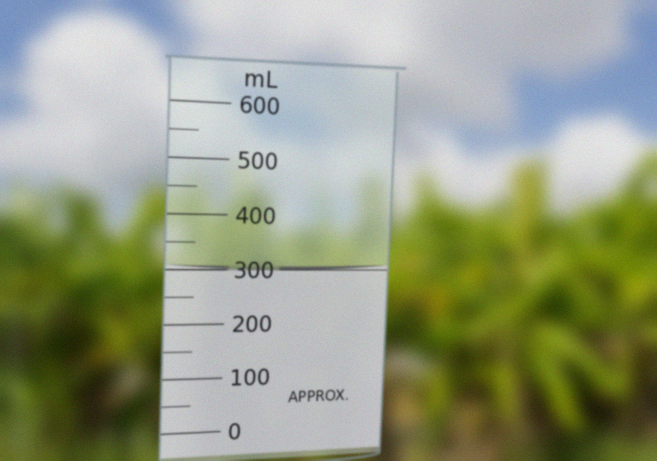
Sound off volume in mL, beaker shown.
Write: 300 mL
